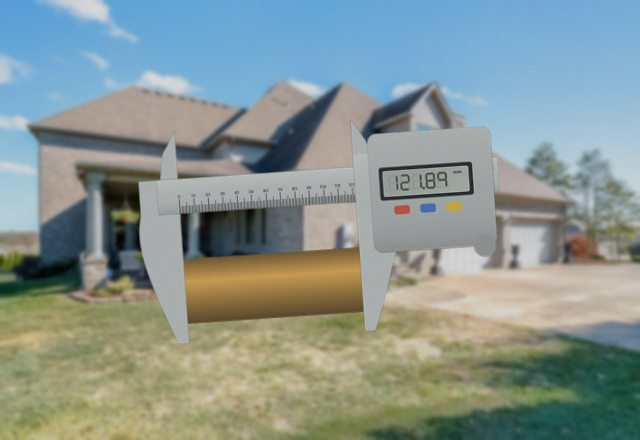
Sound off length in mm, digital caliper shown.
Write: 121.89 mm
